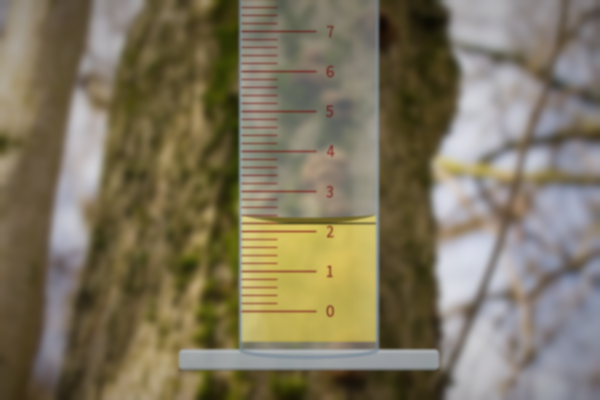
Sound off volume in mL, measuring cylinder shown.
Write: 2.2 mL
